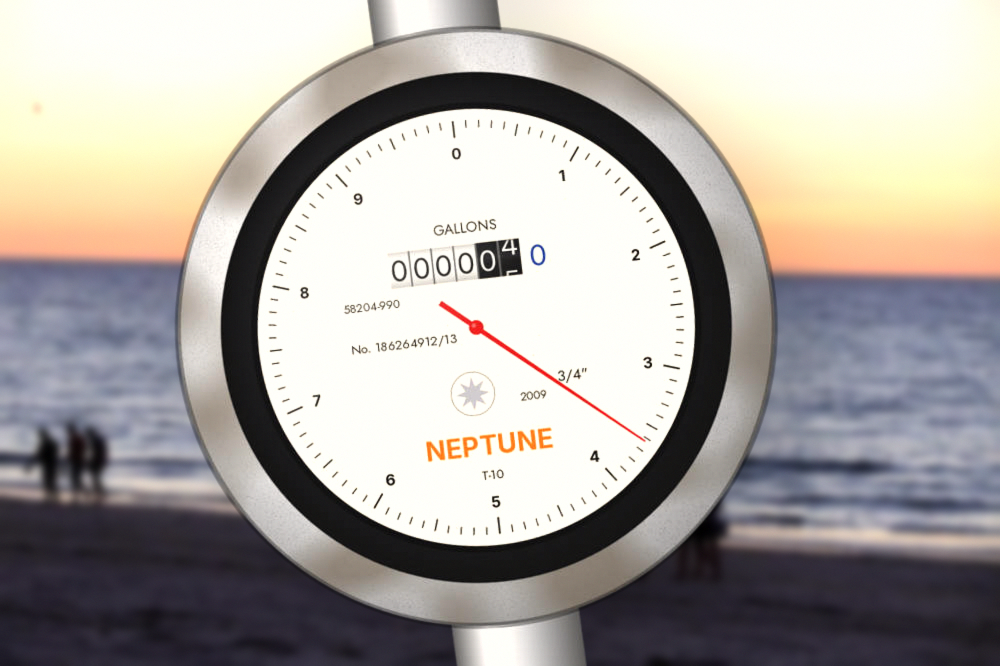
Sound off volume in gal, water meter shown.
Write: 43.6 gal
